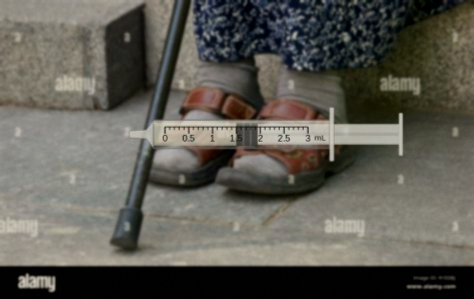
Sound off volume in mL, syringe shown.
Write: 1.5 mL
